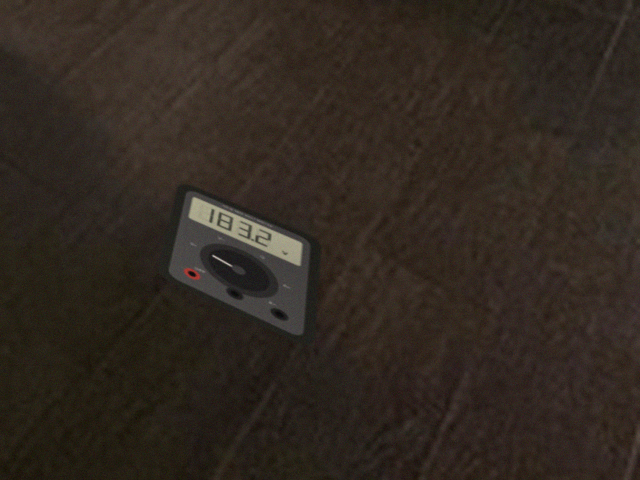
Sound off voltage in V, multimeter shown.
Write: 183.2 V
